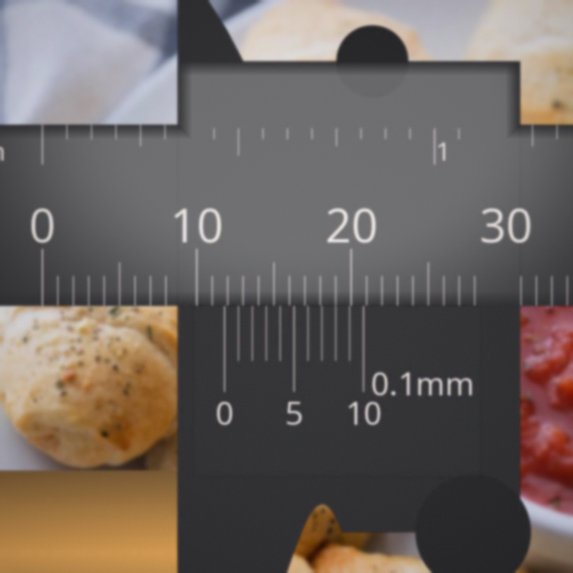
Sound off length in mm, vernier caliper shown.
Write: 11.8 mm
